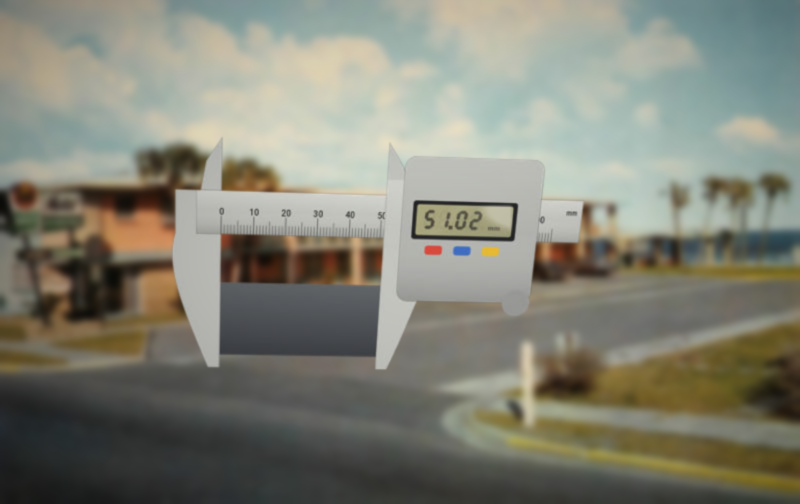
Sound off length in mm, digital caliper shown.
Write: 51.02 mm
